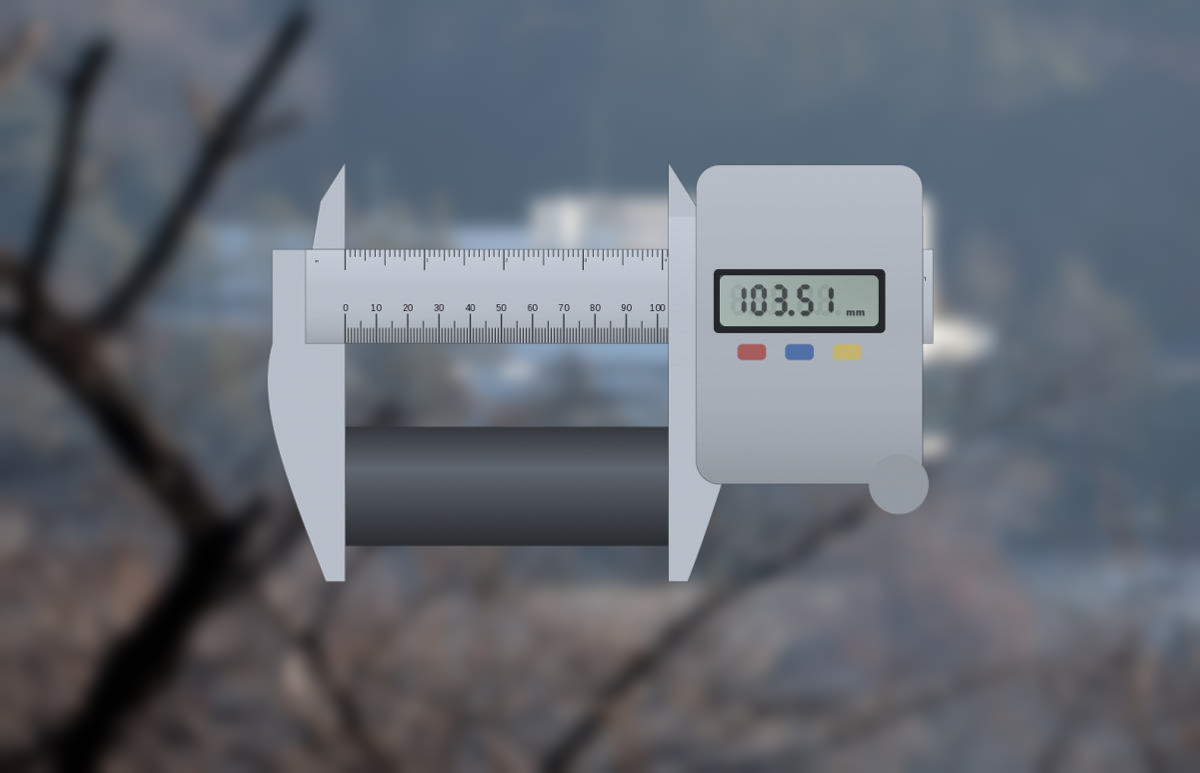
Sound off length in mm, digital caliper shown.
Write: 103.51 mm
